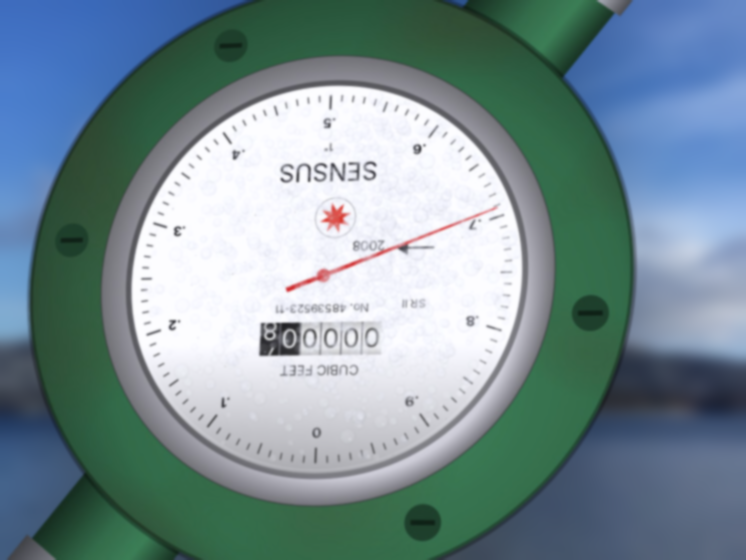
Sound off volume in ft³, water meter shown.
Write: 7.69 ft³
